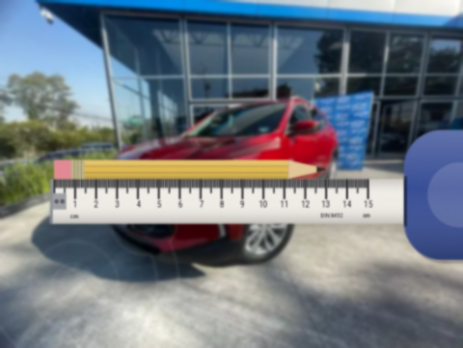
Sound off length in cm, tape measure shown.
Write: 13 cm
